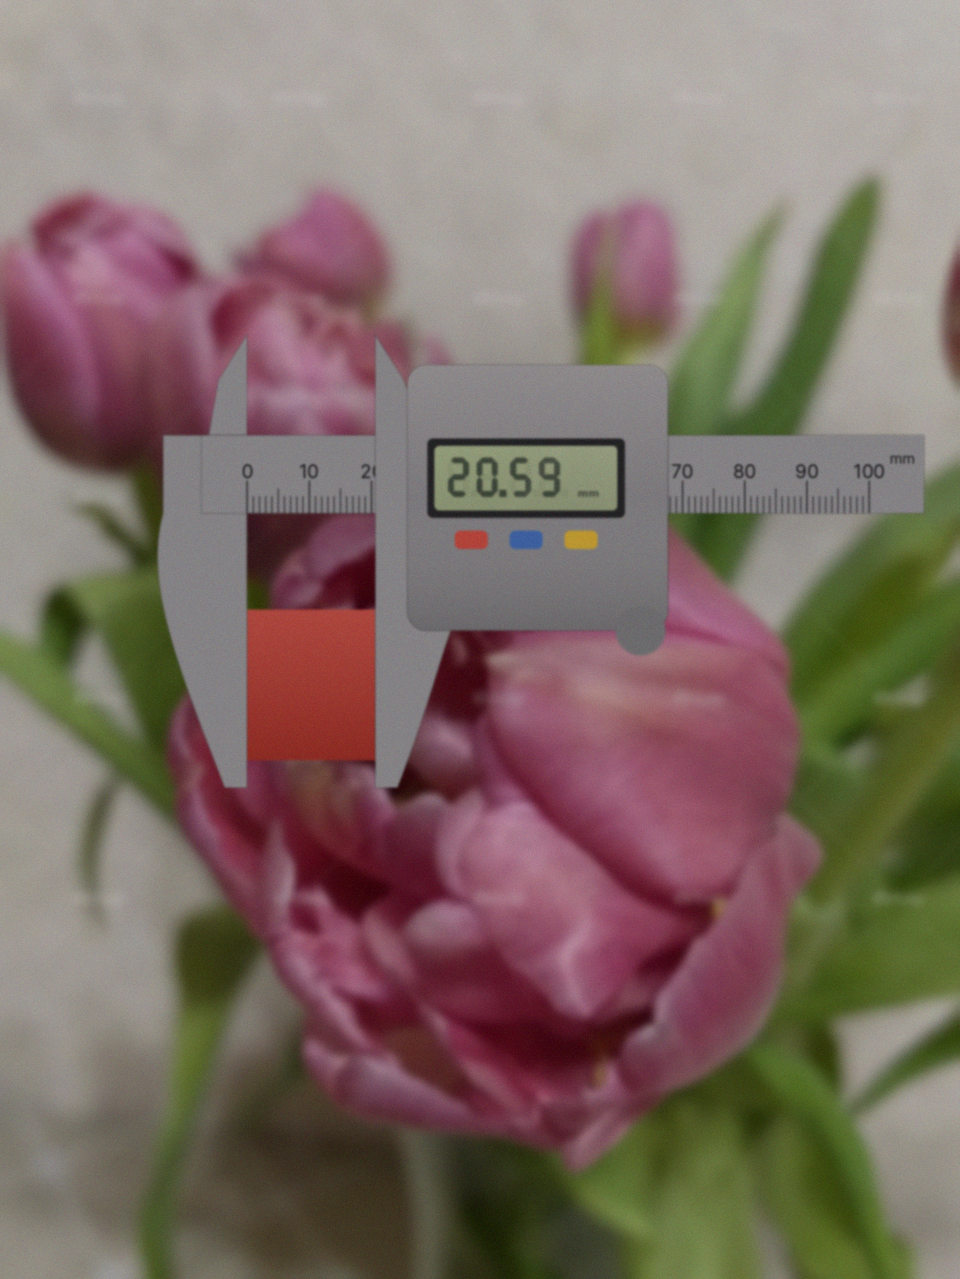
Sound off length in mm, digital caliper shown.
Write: 20.59 mm
